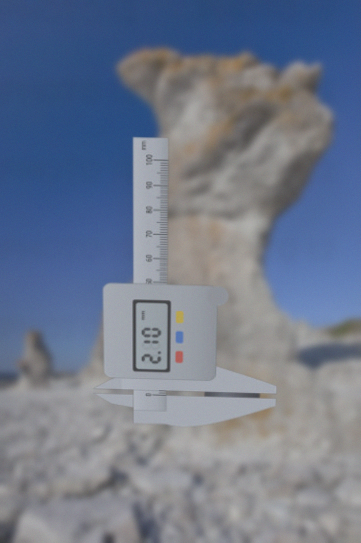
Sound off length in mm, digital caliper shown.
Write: 2.10 mm
